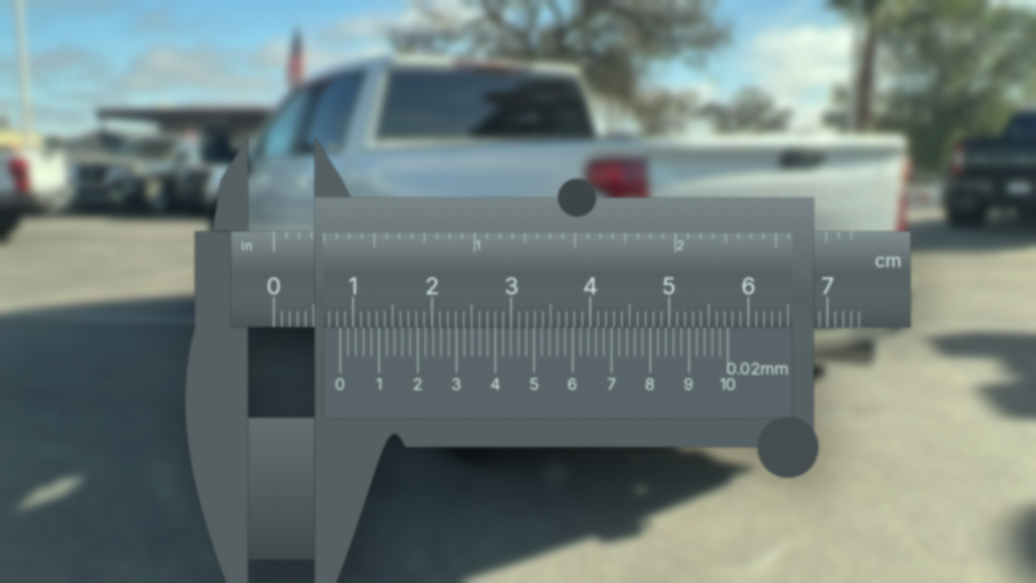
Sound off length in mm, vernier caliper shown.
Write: 8.4 mm
